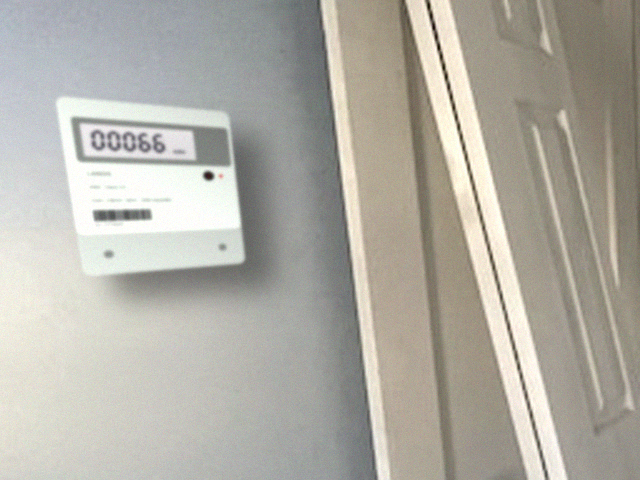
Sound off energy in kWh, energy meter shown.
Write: 66 kWh
